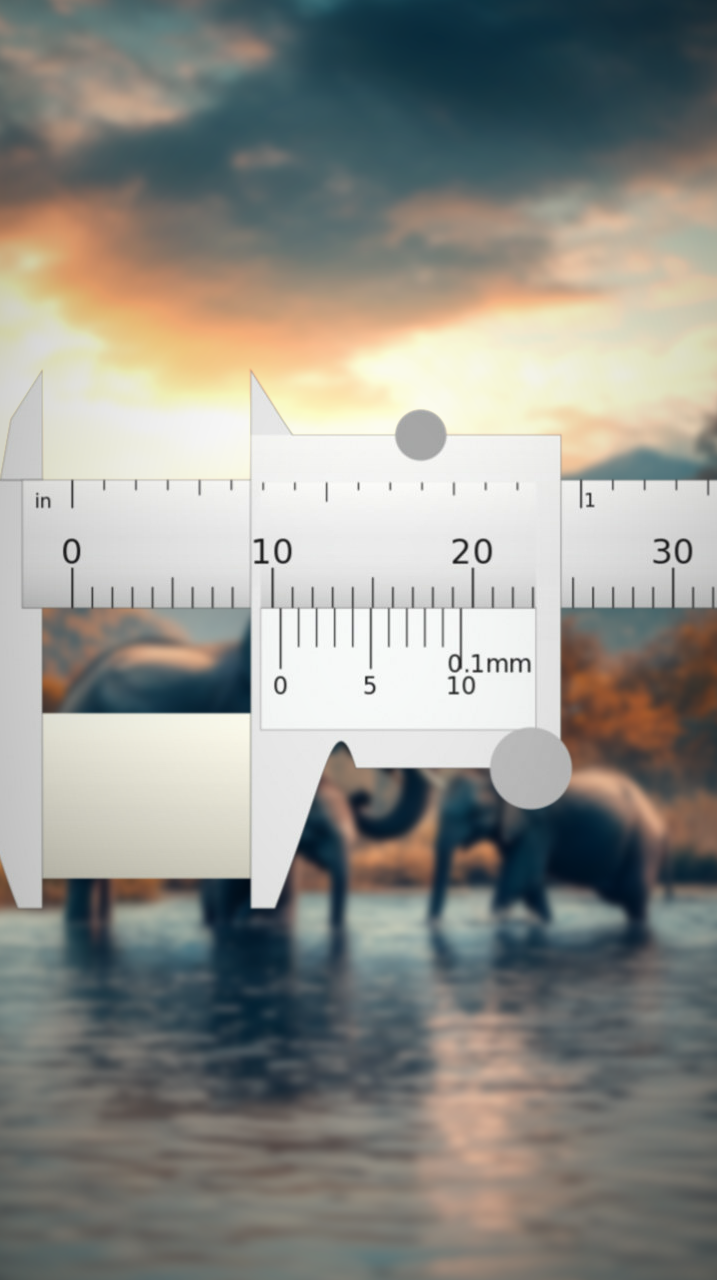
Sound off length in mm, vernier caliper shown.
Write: 10.4 mm
